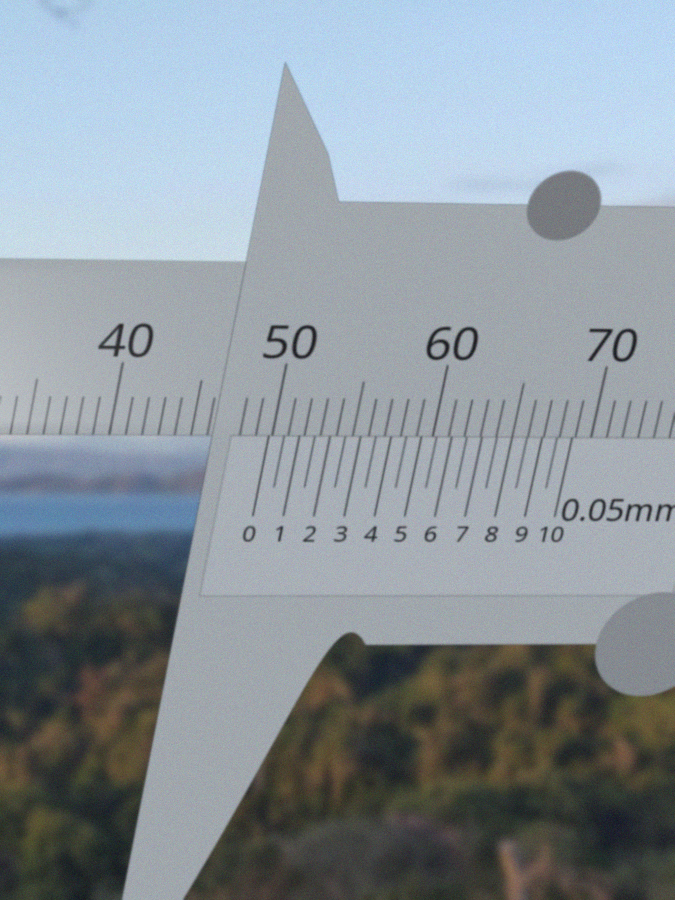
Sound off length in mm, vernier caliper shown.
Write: 49.8 mm
